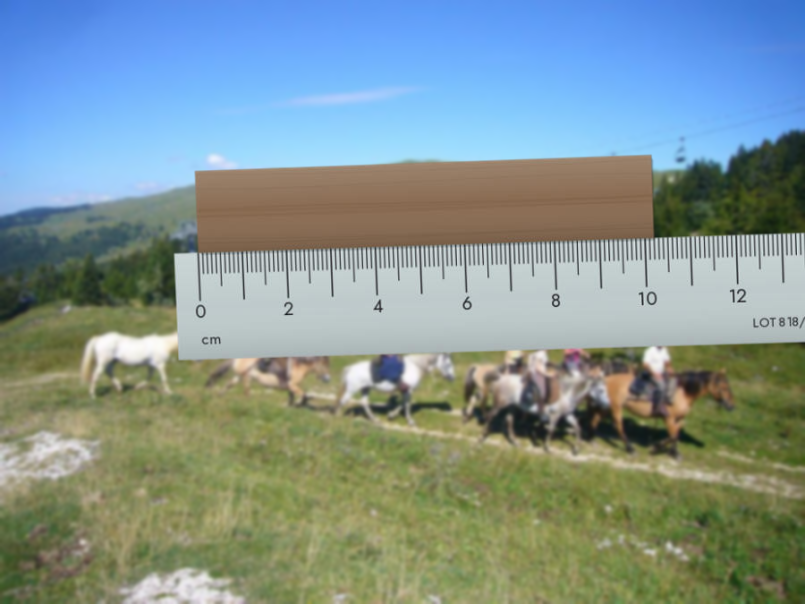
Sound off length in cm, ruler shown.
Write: 10.2 cm
